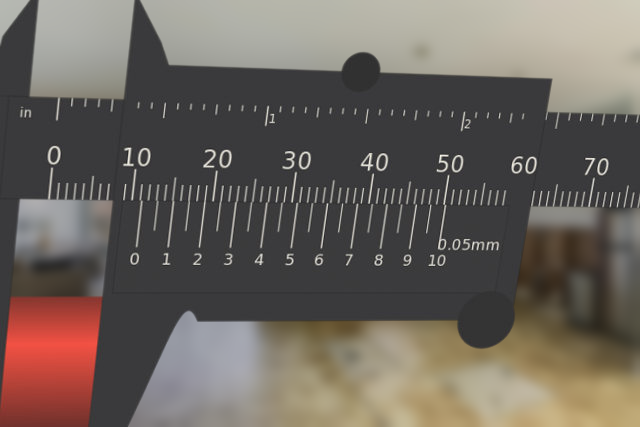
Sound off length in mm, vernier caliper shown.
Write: 11.2 mm
